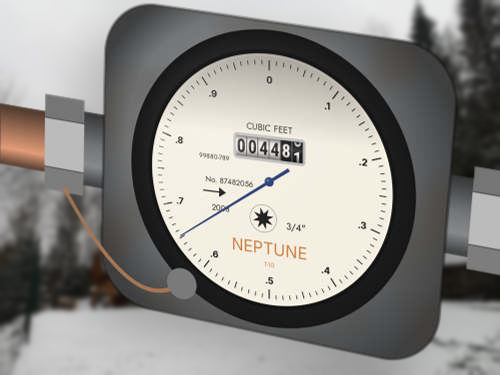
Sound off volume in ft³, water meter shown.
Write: 4480.65 ft³
